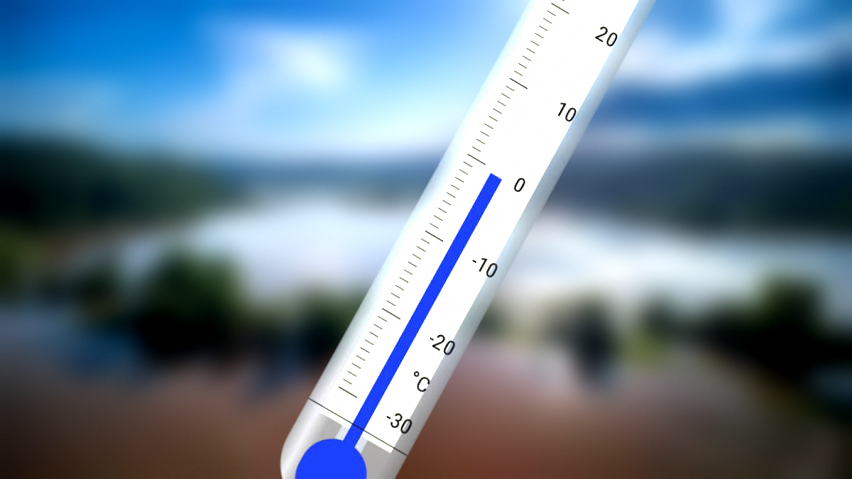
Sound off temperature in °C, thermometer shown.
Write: -0.5 °C
